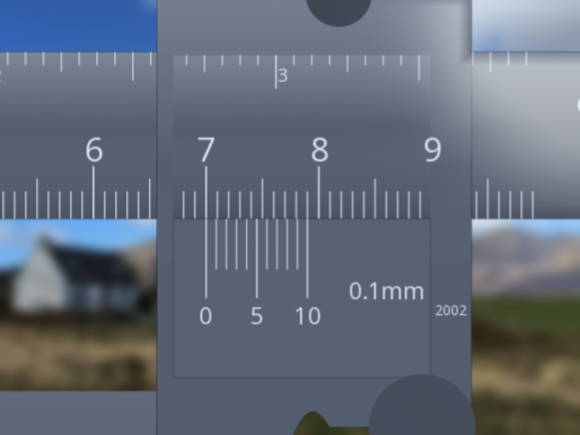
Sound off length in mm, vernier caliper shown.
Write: 70.0 mm
